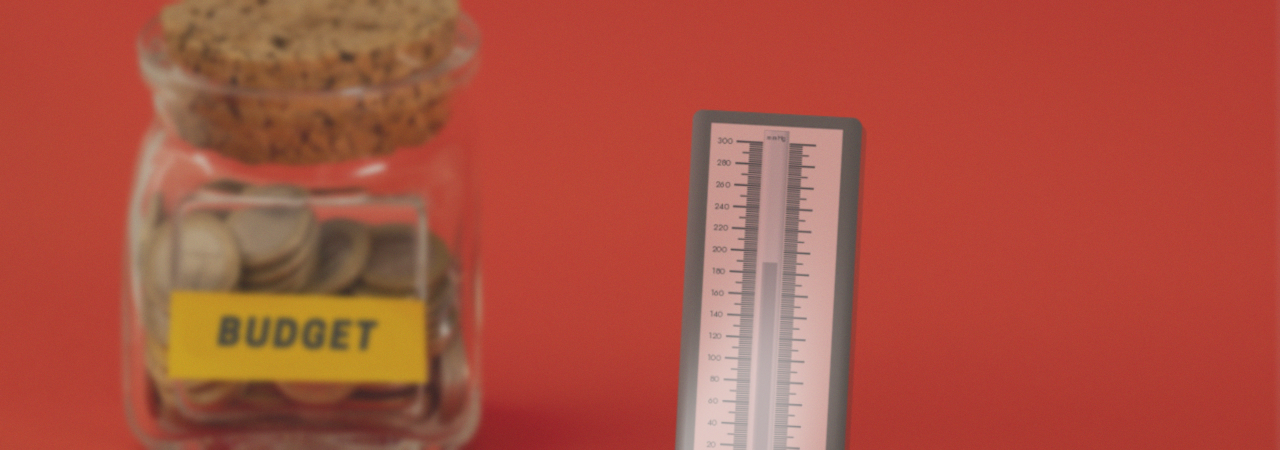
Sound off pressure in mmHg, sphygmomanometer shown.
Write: 190 mmHg
